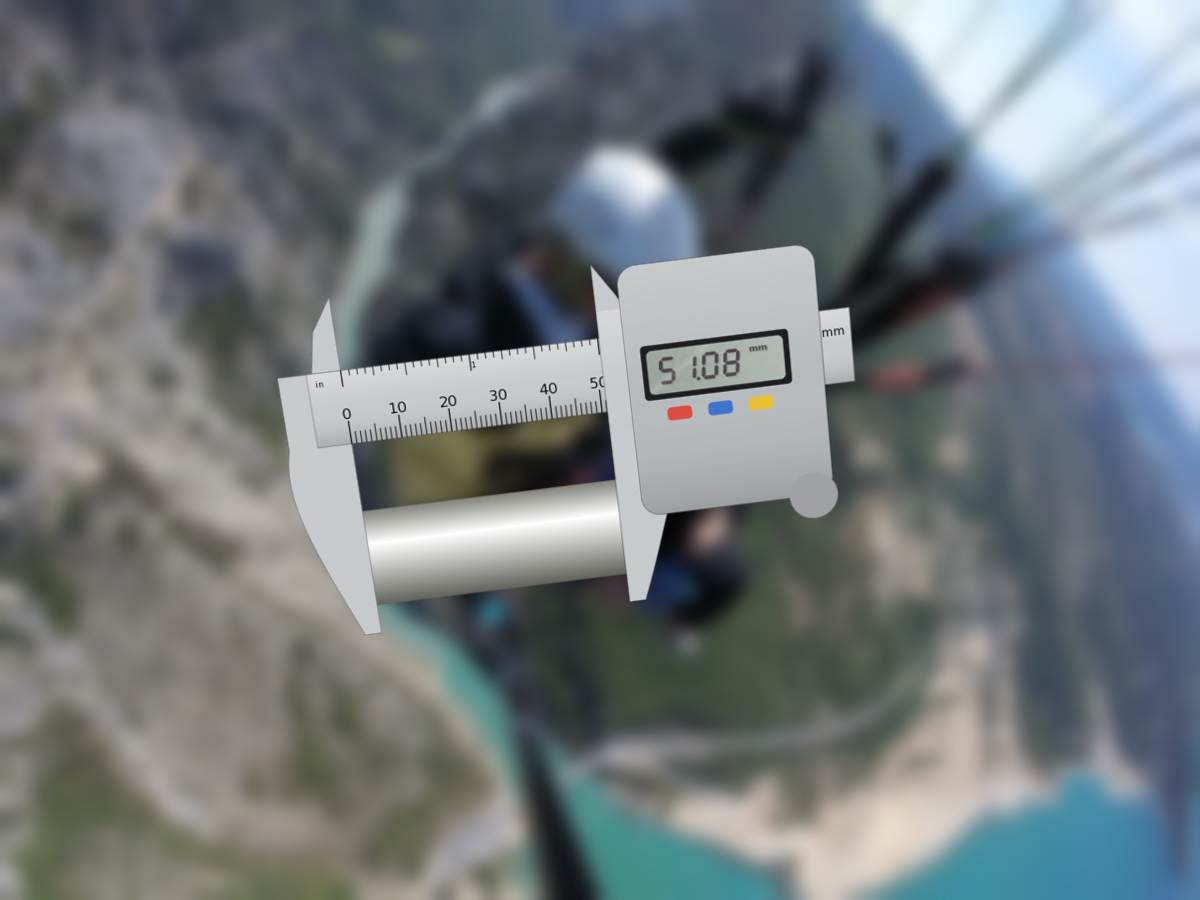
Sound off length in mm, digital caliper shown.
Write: 51.08 mm
